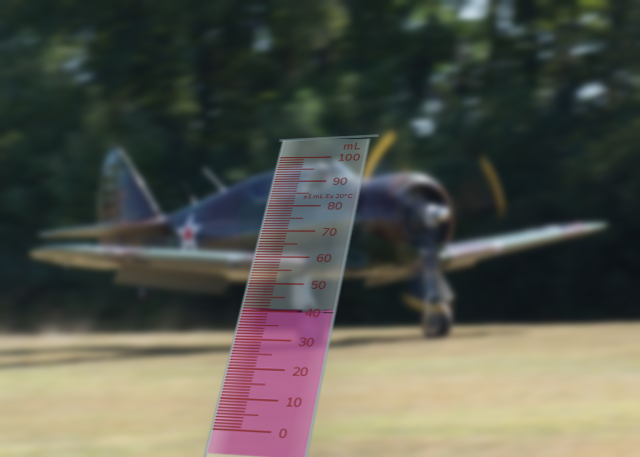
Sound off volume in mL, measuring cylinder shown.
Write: 40 mL
